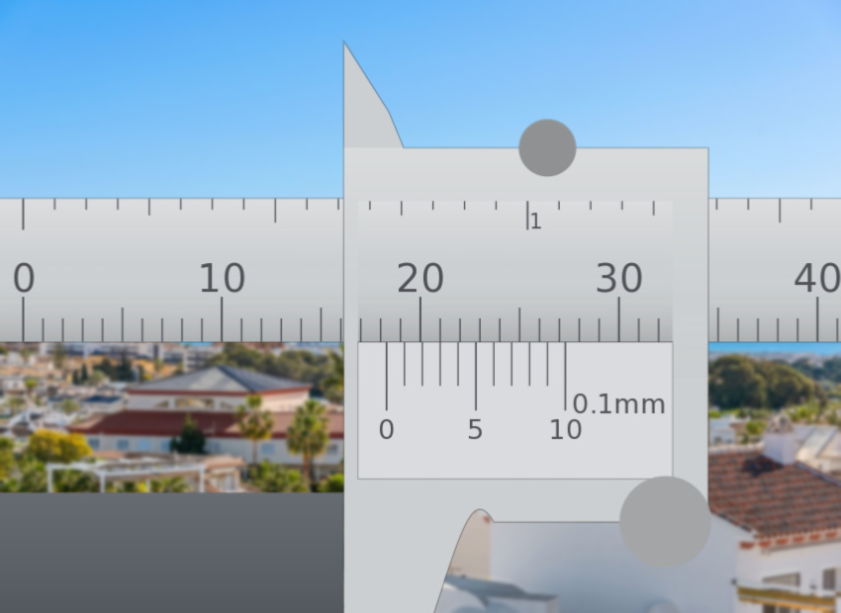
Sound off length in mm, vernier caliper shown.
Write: 18.3 mm
